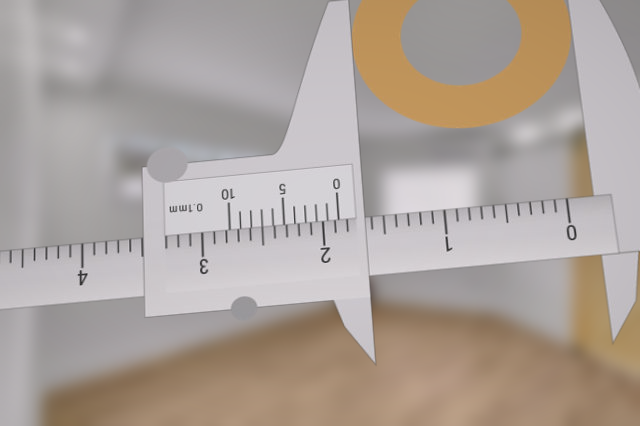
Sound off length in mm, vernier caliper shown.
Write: 18.7 mm
